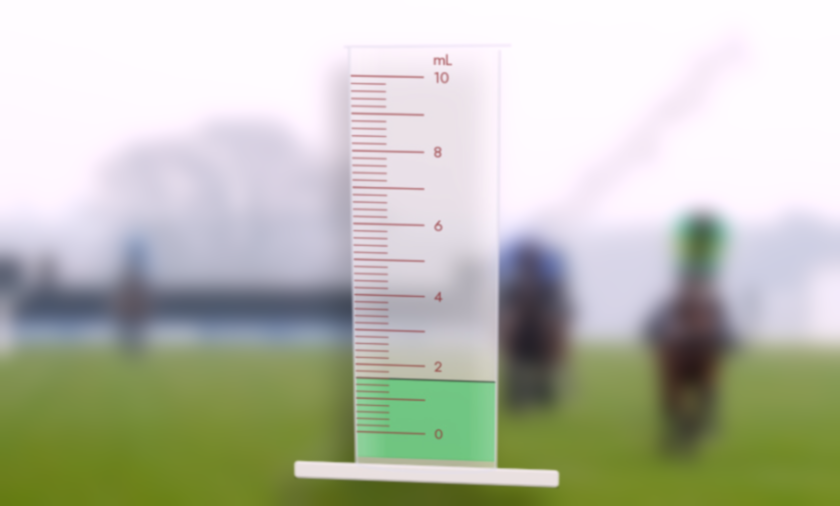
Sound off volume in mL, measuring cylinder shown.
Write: 1.6 mL
